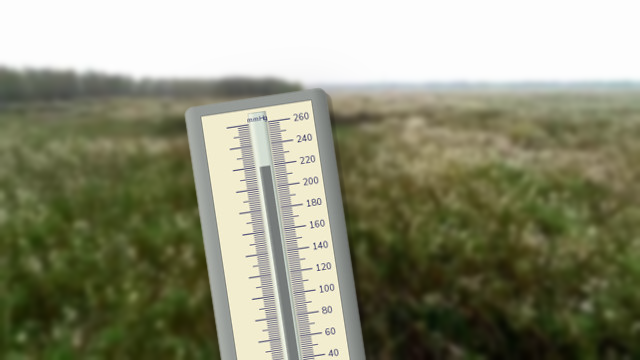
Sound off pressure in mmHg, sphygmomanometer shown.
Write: 220 mmHg
